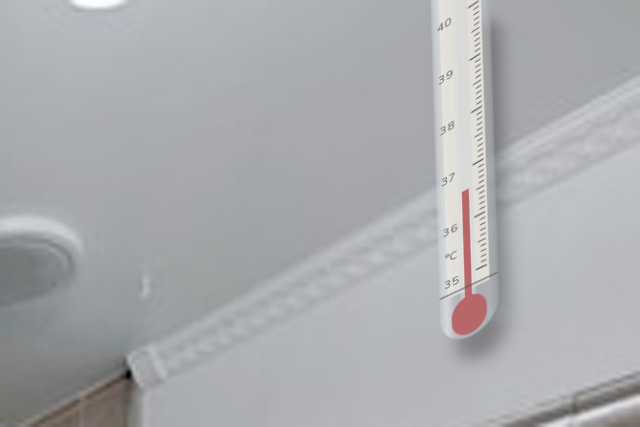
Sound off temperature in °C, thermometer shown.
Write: 36.6 °C
